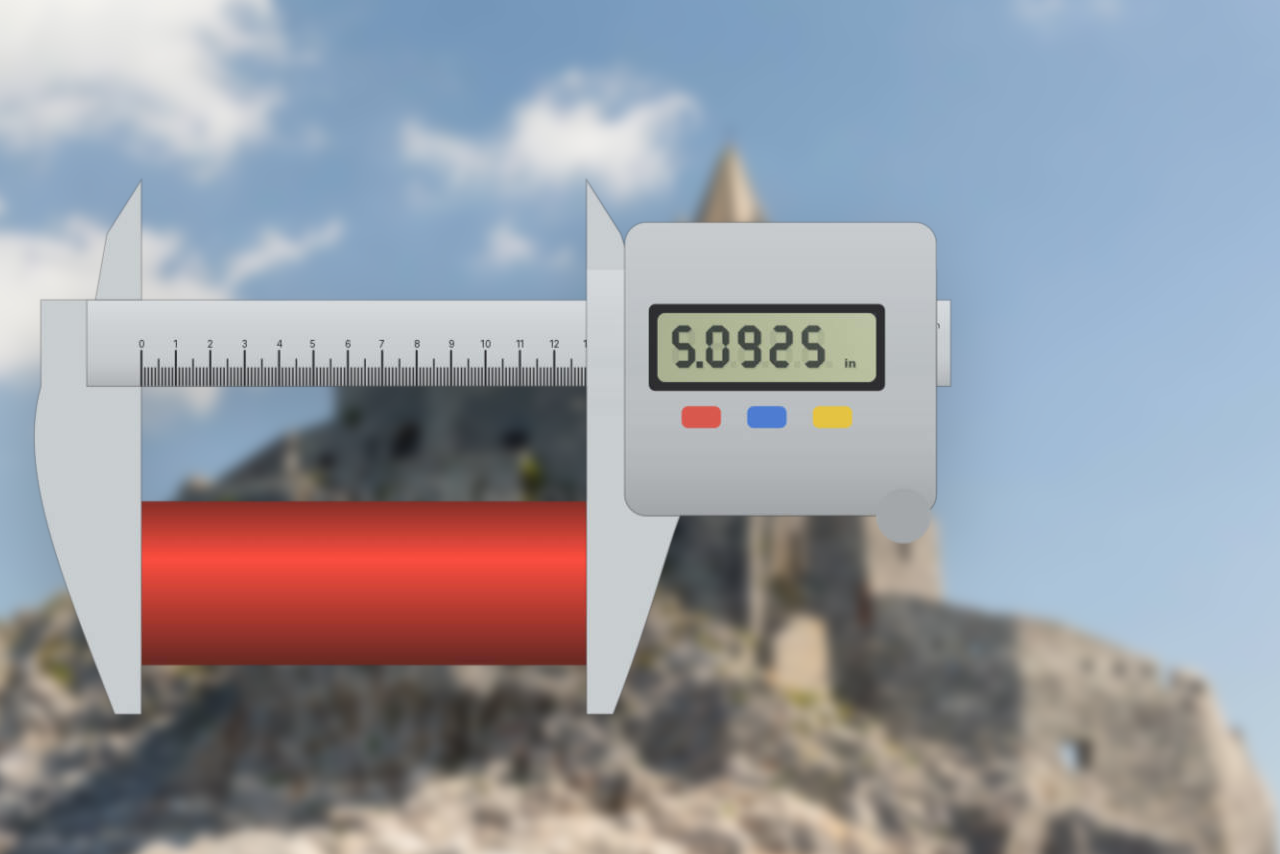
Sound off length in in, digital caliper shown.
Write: 5.0925 in
